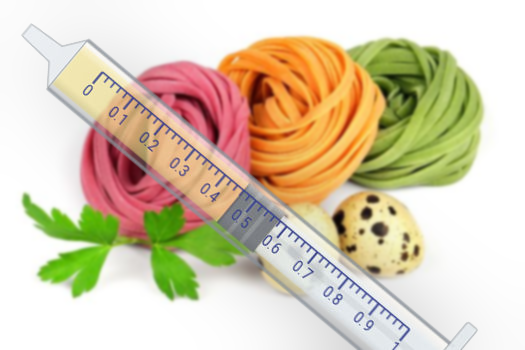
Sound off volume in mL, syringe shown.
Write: 0.46 mL
